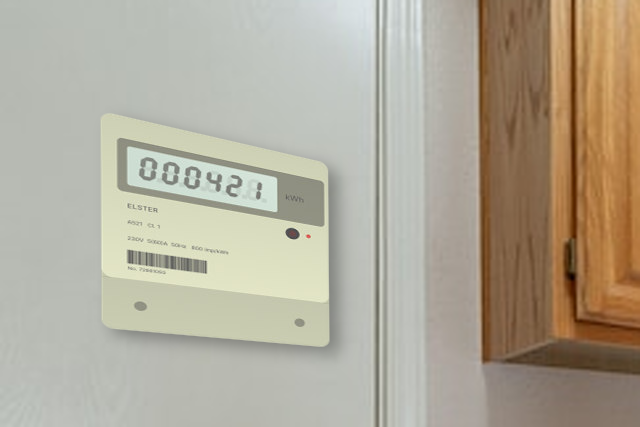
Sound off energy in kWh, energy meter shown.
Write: 421 kWh
